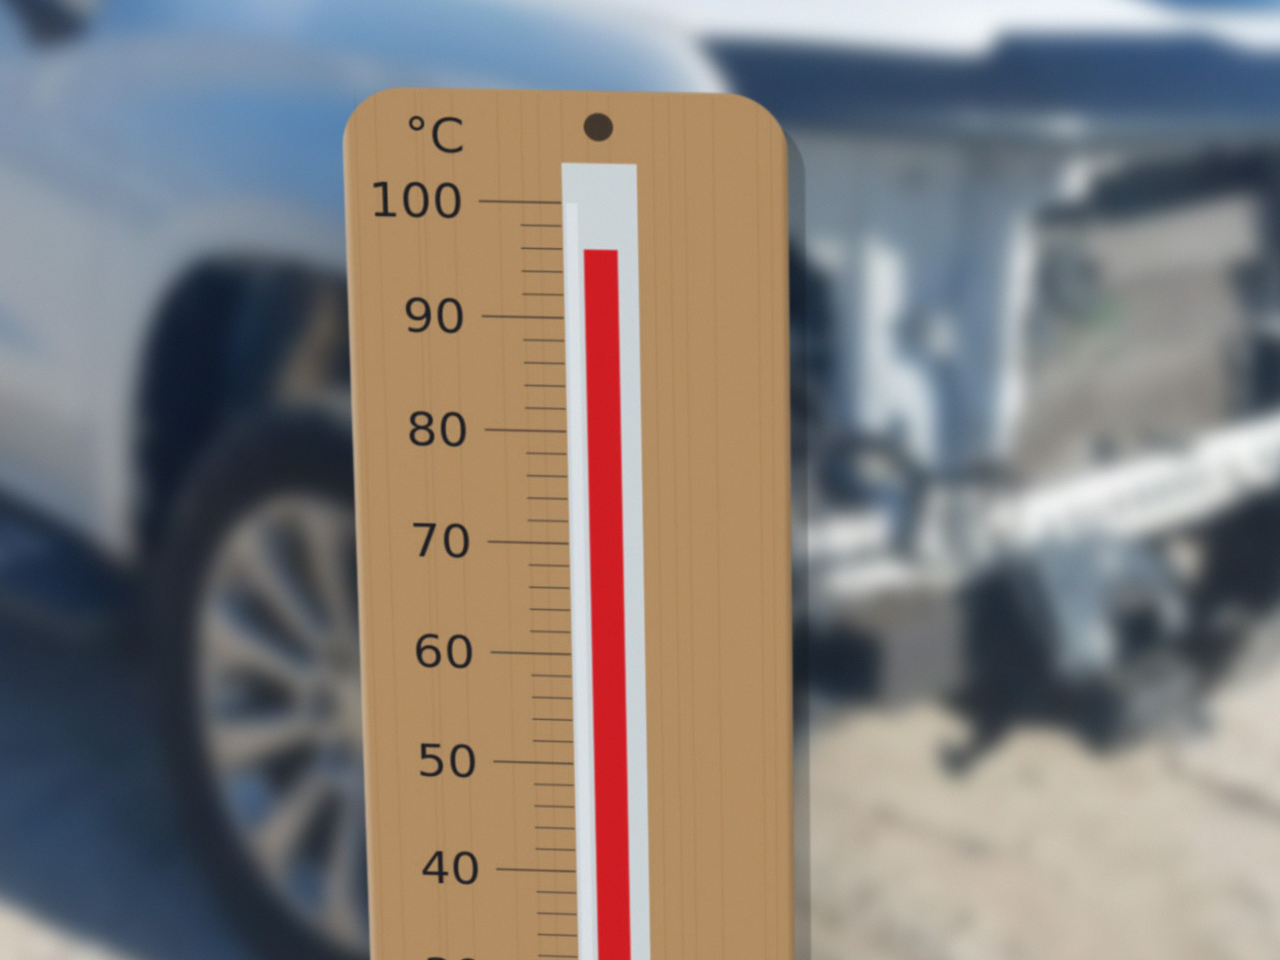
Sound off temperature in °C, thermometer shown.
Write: 96 °C
